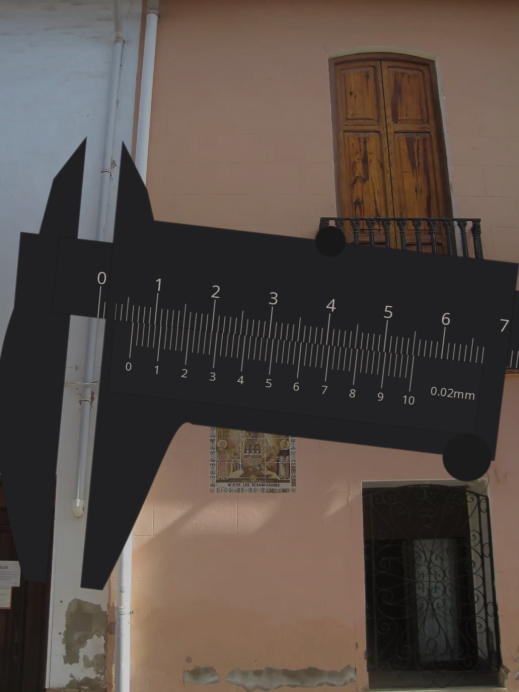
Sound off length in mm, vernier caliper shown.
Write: 6.2 mm
